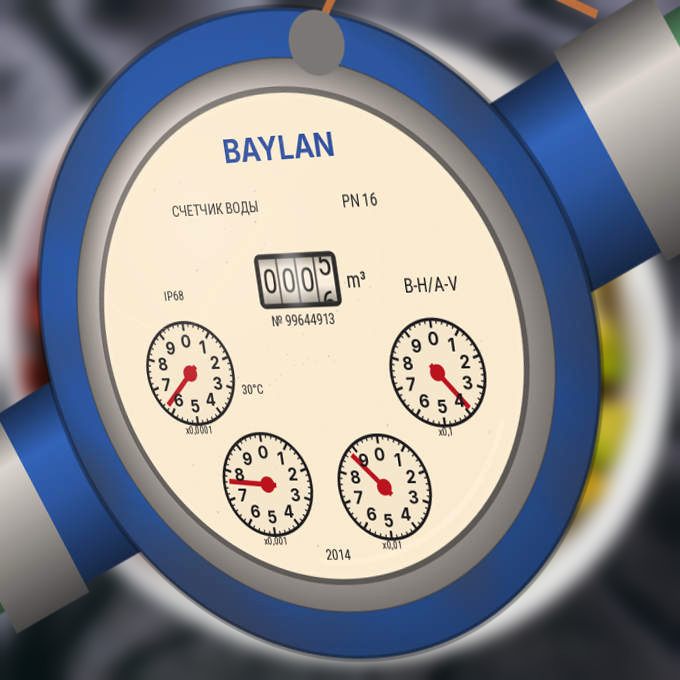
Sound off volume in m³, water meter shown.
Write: 5.3876 m³
